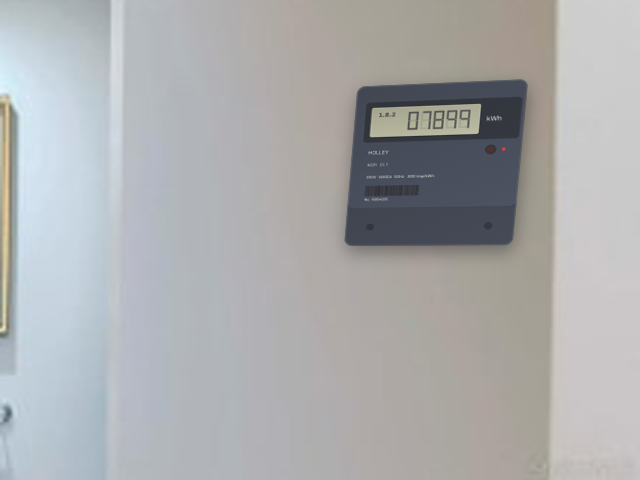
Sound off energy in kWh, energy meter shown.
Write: 7899 kWh
